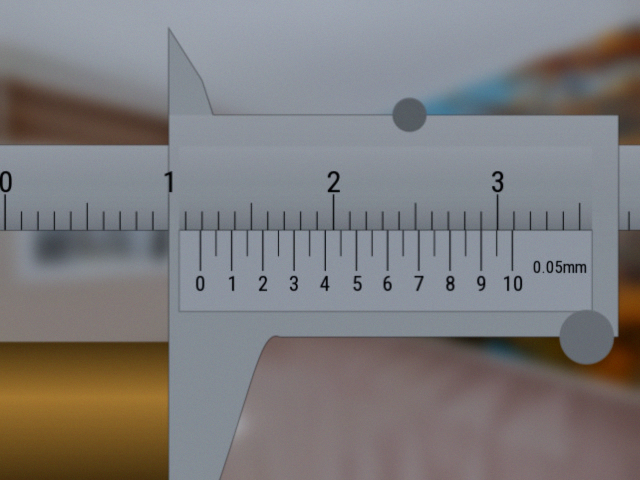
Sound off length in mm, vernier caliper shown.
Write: 11.9 mm
